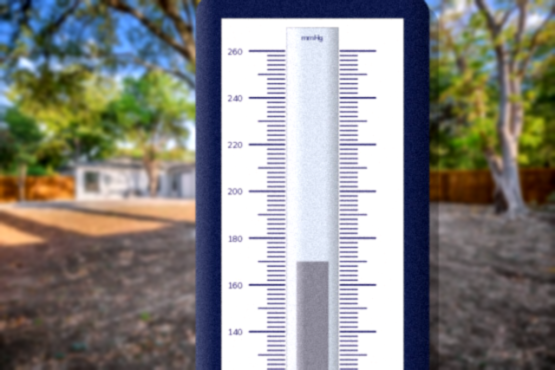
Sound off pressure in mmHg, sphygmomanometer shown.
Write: 170 mmHg
